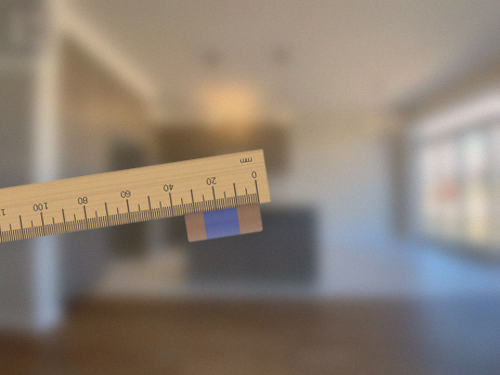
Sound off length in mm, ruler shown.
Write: 35 mm
